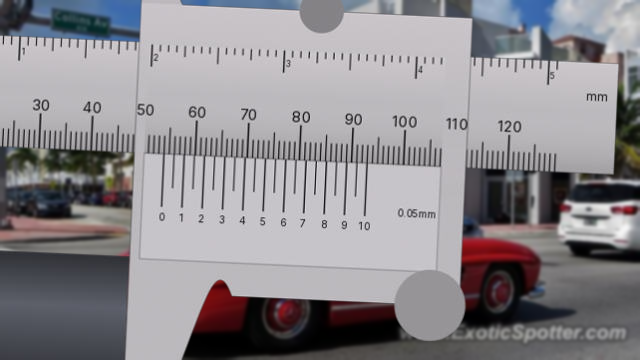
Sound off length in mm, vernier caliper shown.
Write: 54.0 mm
